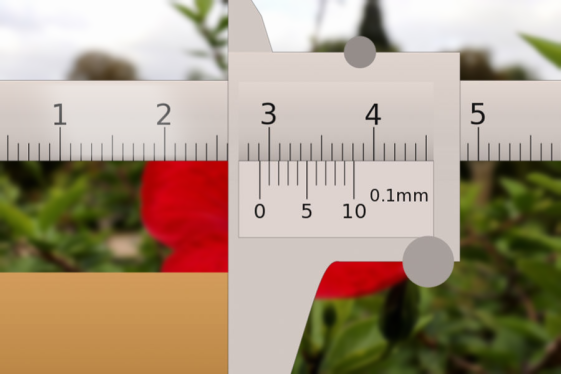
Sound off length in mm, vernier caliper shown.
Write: 29.1 mm
